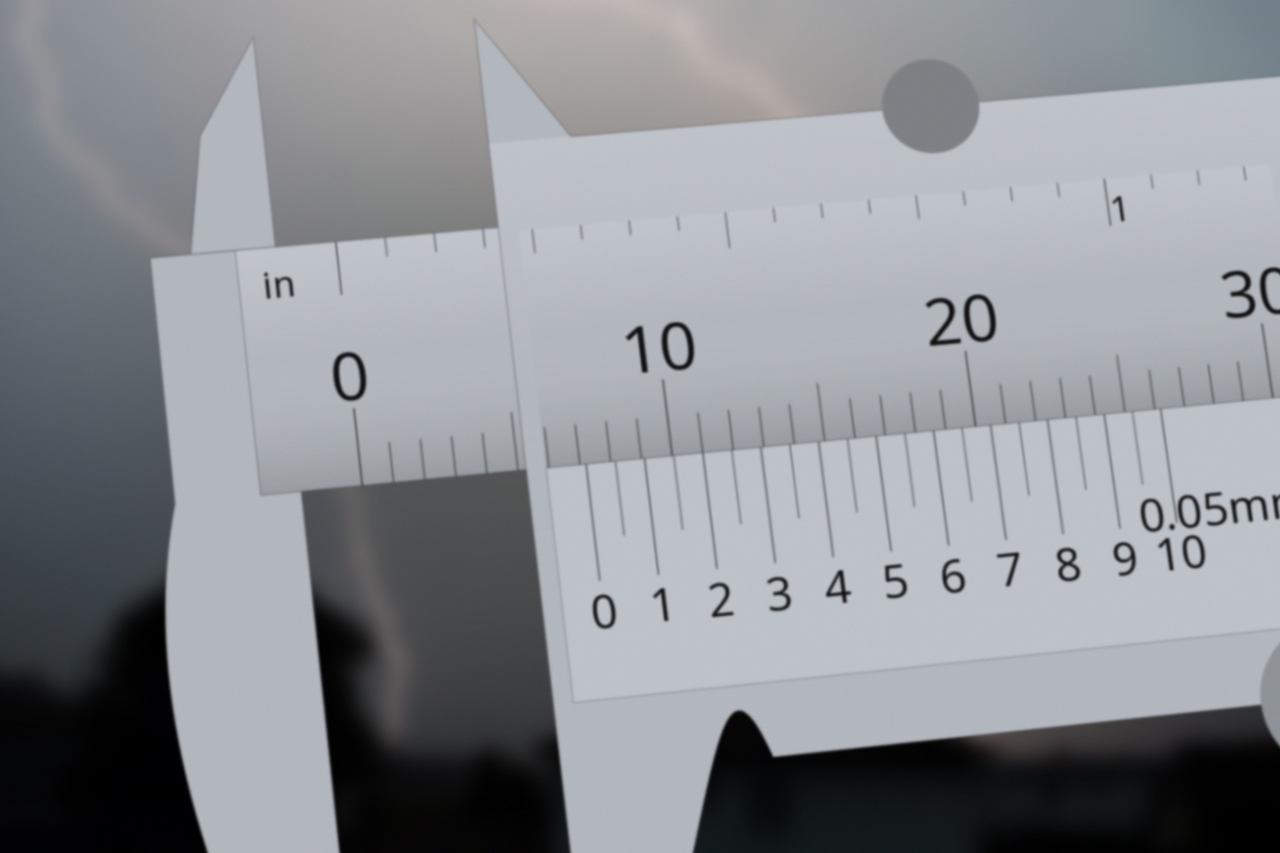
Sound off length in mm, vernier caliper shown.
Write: 7.2 mm
